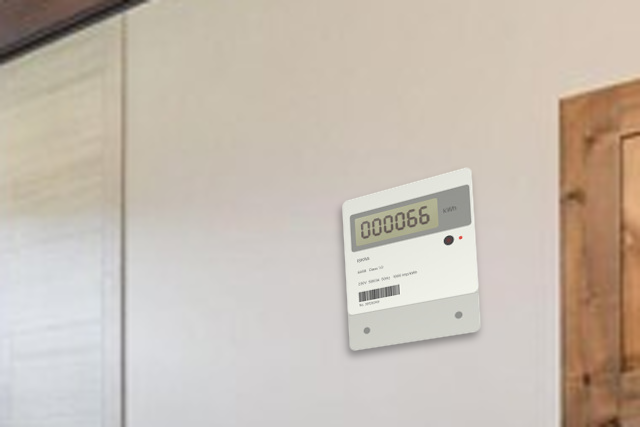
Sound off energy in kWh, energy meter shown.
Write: 66 kWh
